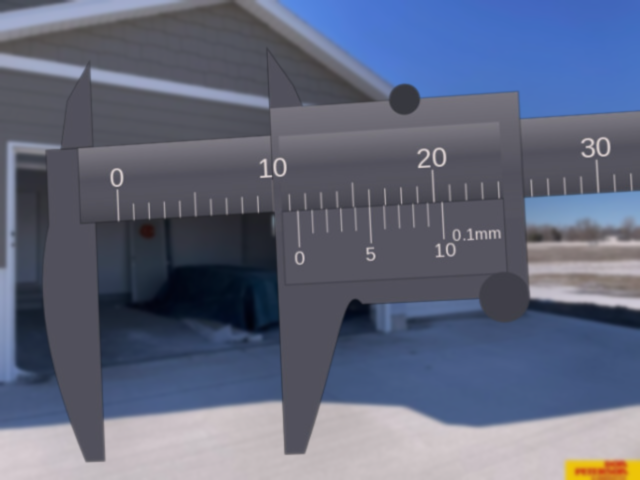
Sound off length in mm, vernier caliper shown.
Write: 11.5 mm
